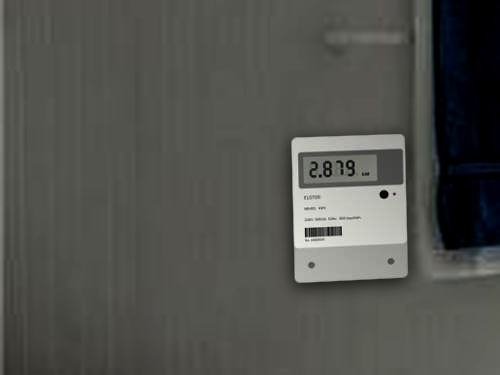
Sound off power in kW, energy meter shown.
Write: 2.879 kW
